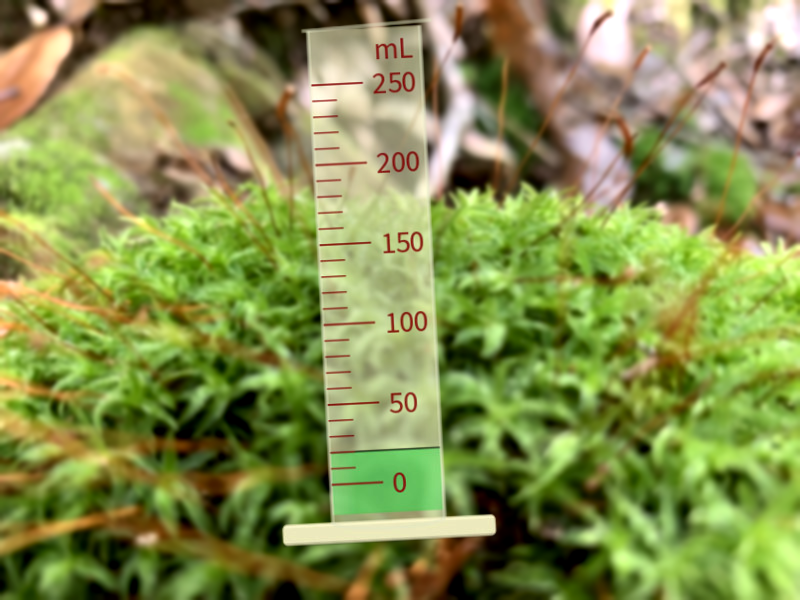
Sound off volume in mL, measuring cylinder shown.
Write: 20 mL
